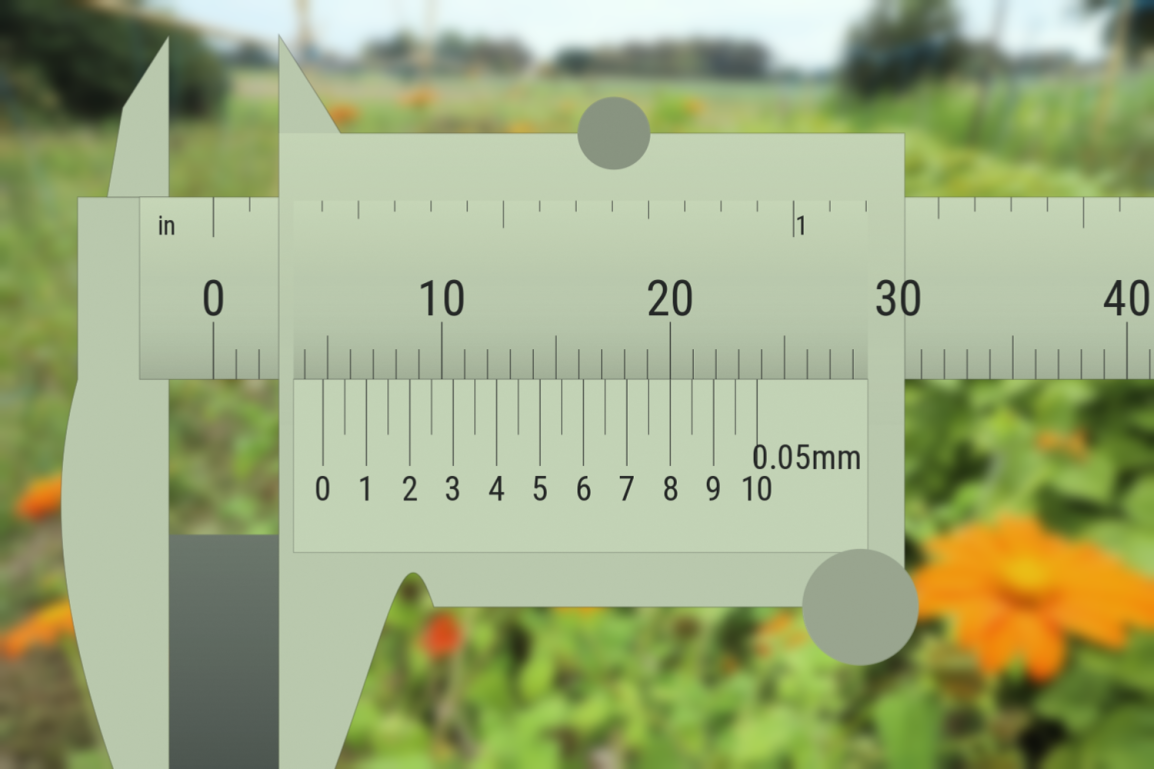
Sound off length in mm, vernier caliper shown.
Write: 4.80 mm
